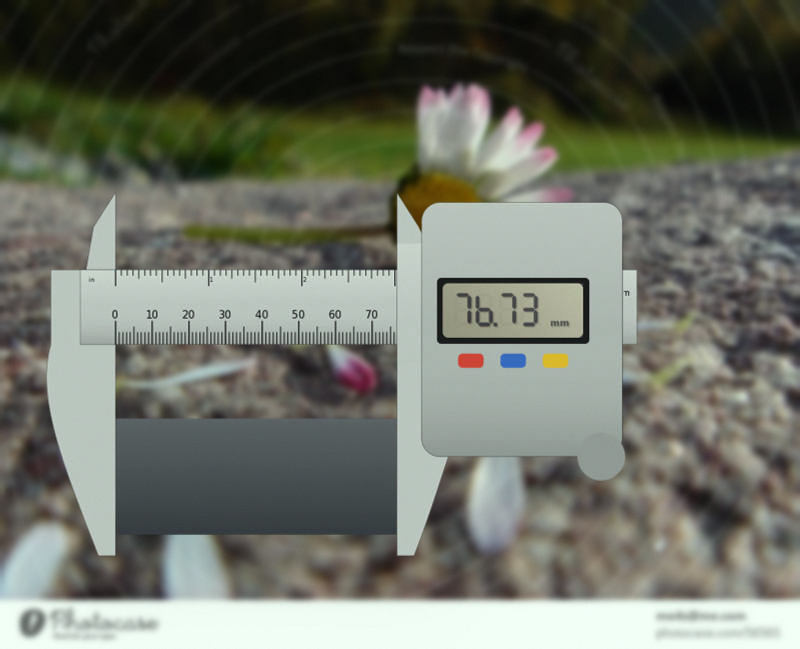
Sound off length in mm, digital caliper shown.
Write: 76.73 mm
